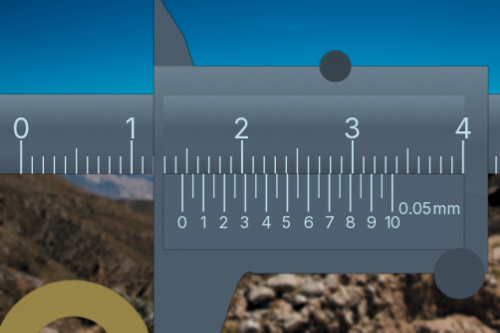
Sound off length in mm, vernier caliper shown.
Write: 14.6 mm
